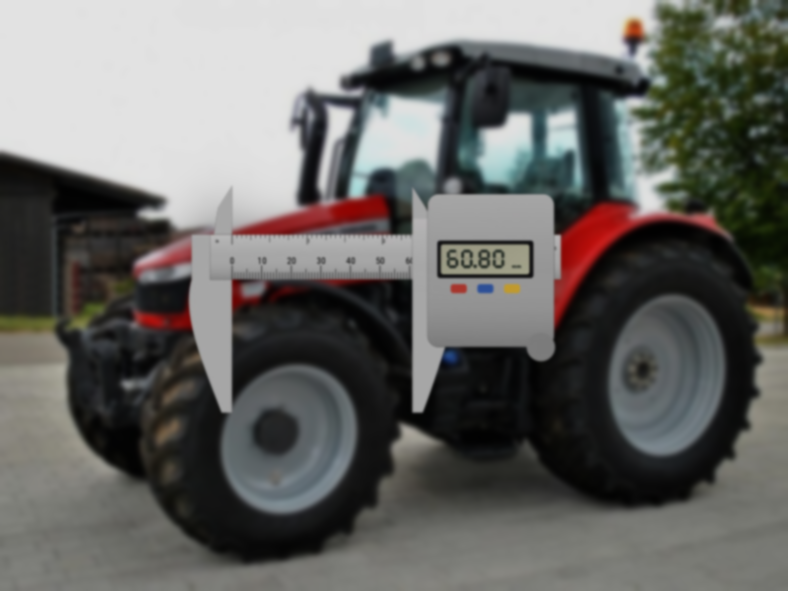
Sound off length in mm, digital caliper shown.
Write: 60.80 mm
